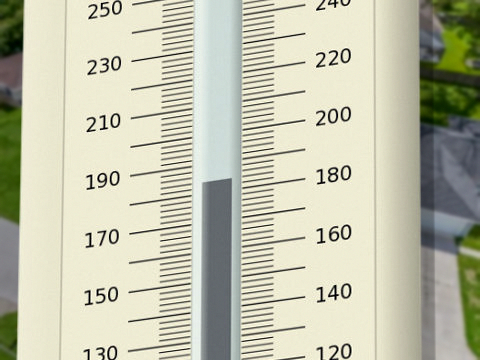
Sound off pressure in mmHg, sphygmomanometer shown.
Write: 184 mmHg
